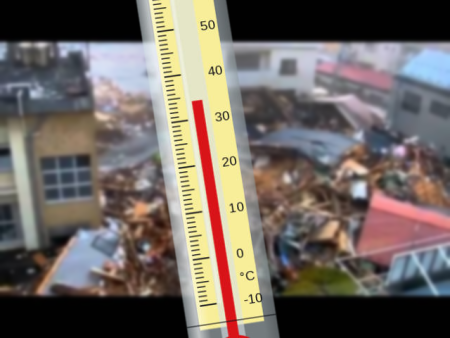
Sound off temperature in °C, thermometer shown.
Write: 34 °C
